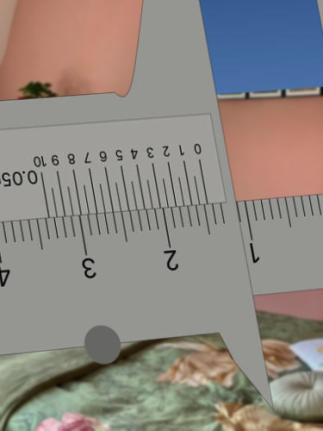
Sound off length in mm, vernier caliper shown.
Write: 14.6 mm
